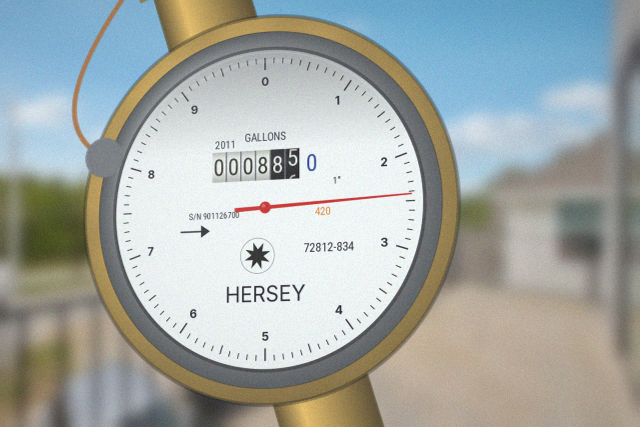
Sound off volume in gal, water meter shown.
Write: 8852.4 gal
